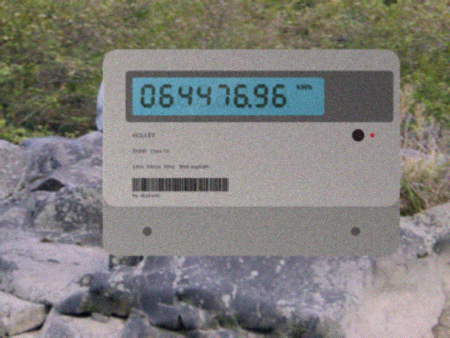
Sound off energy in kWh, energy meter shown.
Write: 64476.96 kWh
